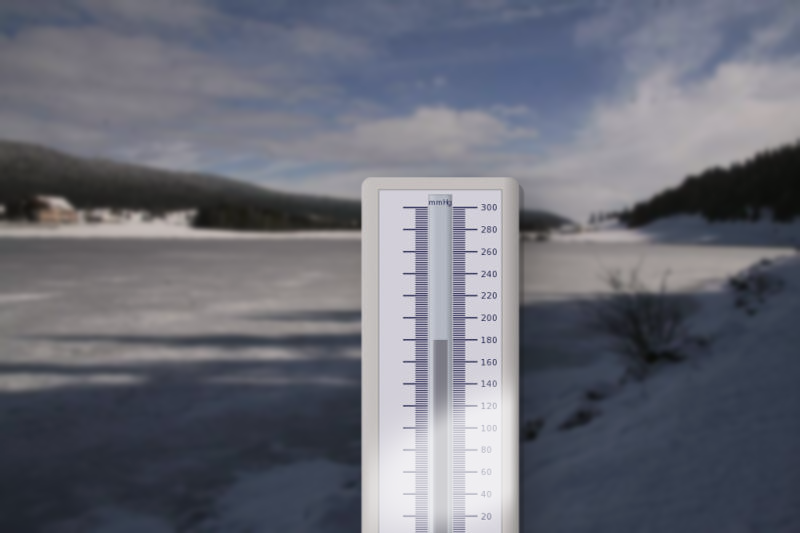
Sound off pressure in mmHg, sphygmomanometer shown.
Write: 180 mmHg
